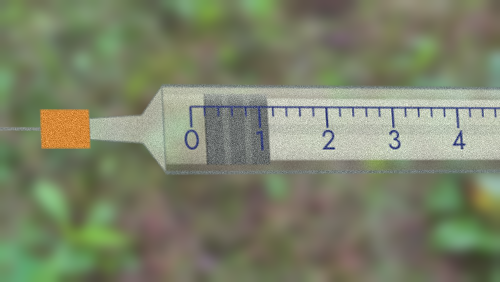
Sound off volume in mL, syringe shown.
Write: 0.2 mL
